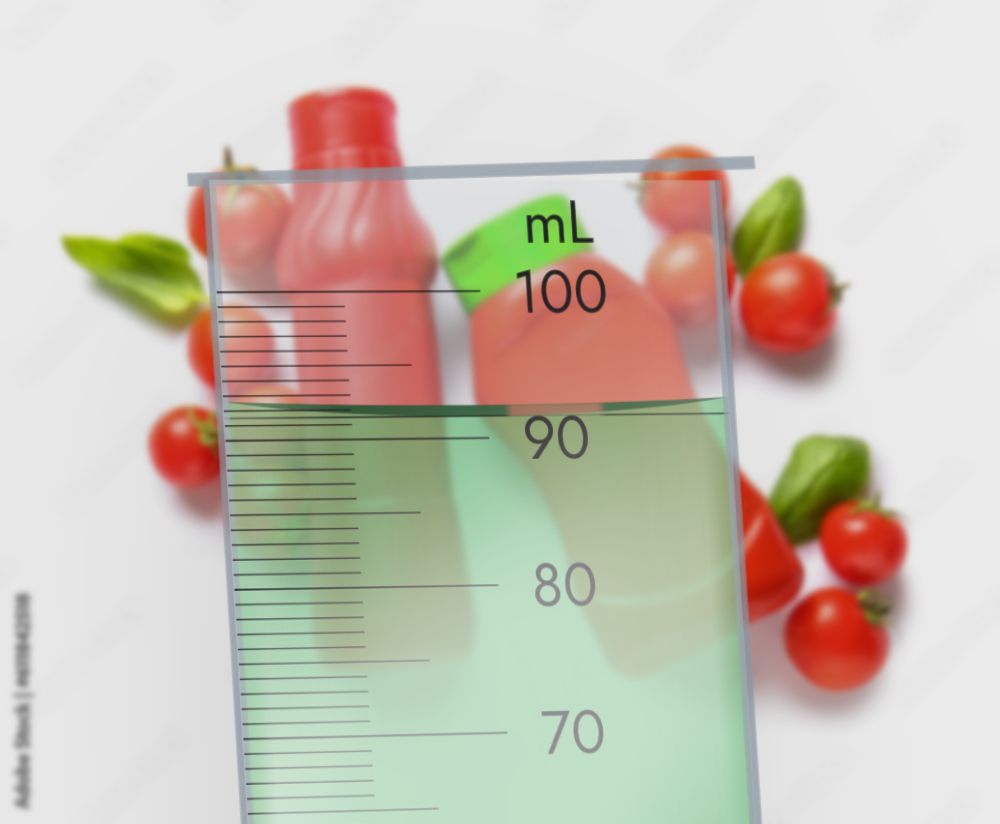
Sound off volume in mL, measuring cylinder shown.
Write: 91.5 mL
